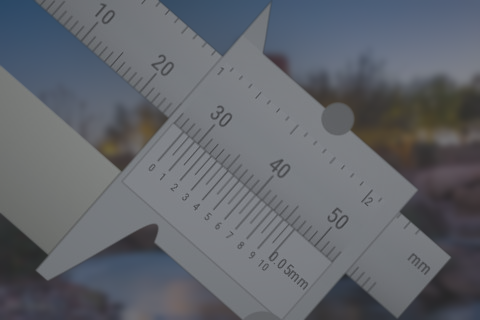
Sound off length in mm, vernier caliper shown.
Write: 27.6 mm
